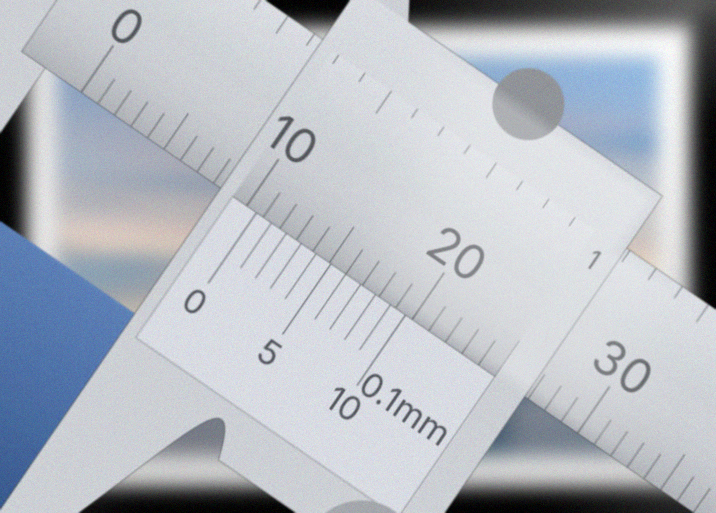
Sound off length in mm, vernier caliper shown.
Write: 10.6 mm
